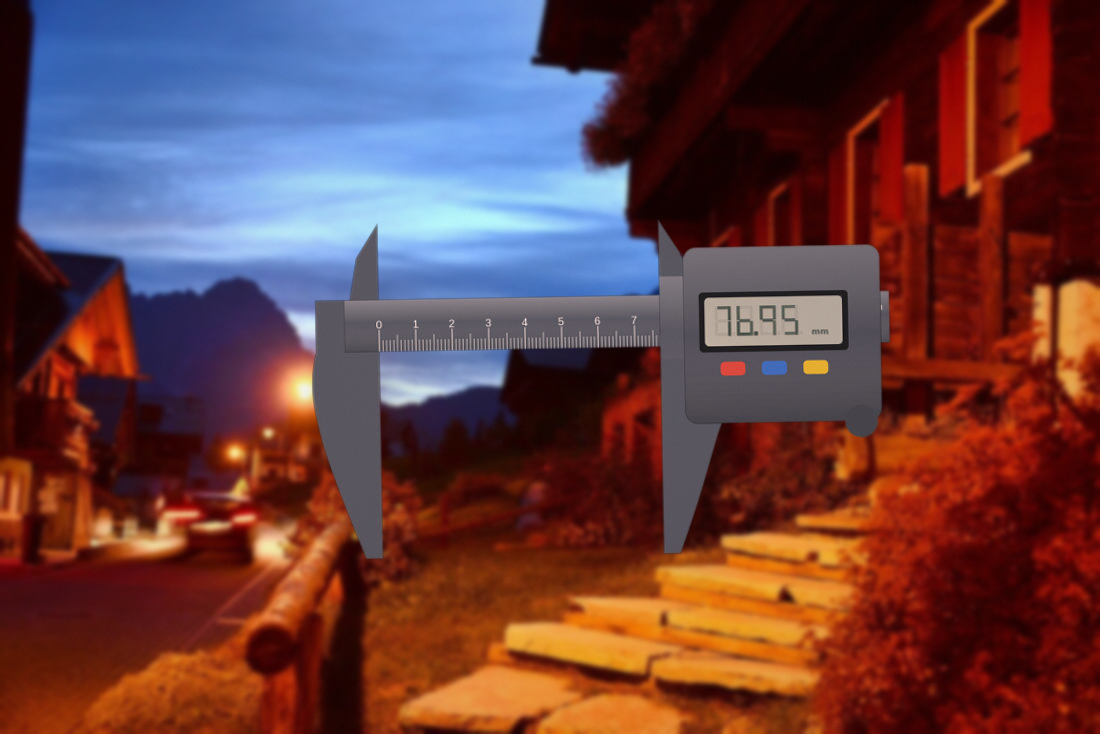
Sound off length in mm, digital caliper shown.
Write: 76.95 mm
